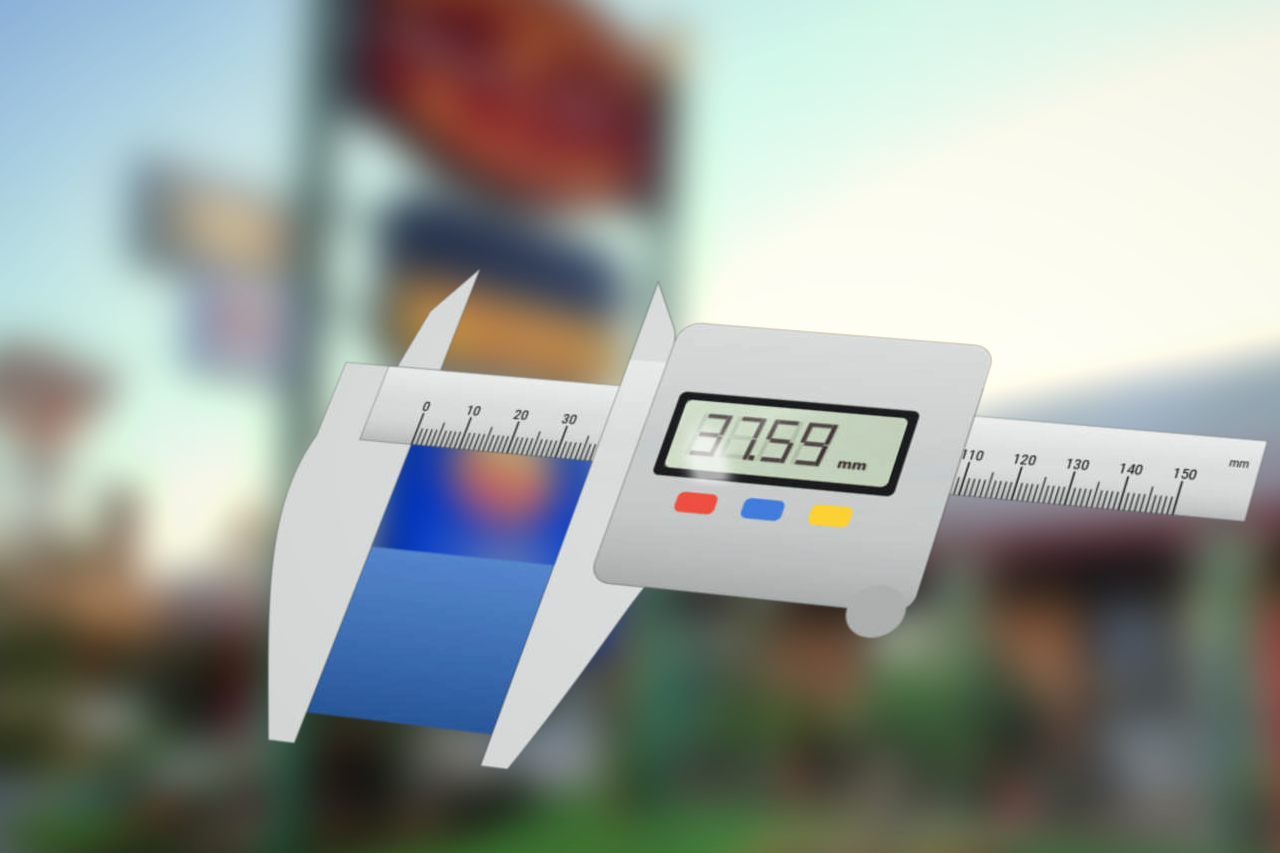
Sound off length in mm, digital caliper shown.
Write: 37.59 mm
